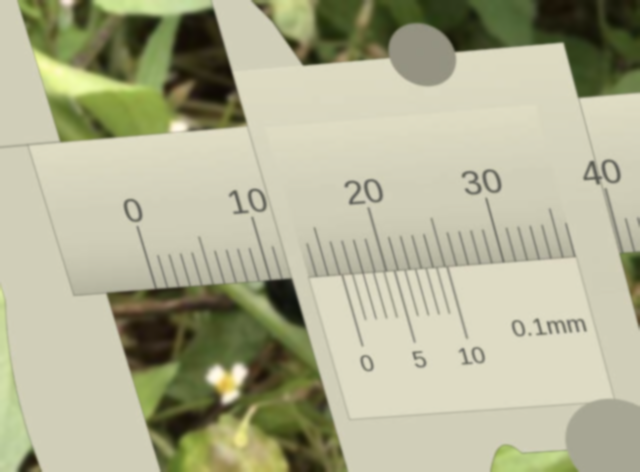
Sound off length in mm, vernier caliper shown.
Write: 16.2 mm
